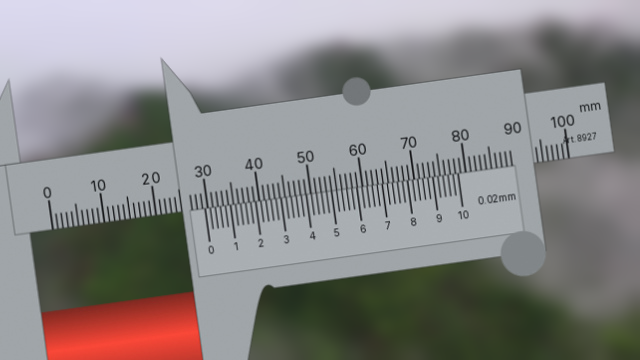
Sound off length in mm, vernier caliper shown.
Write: 29.5 mm
